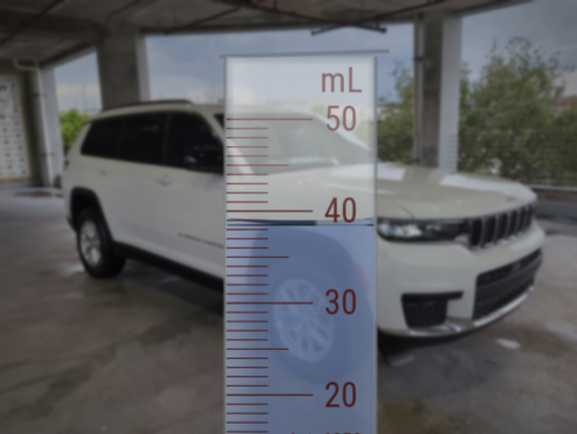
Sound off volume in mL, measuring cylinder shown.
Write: 38.5 mL
